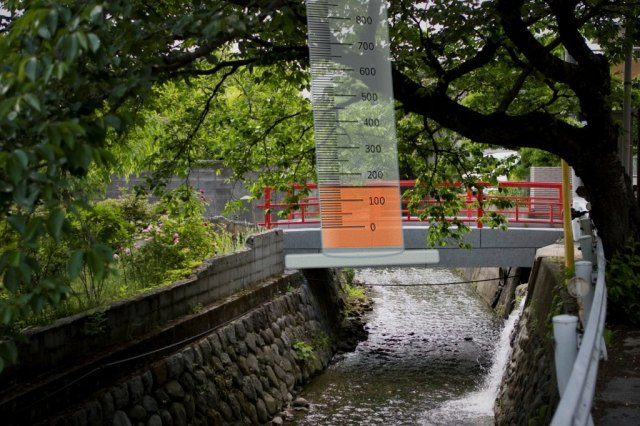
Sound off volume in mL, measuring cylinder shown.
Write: 150 mL
